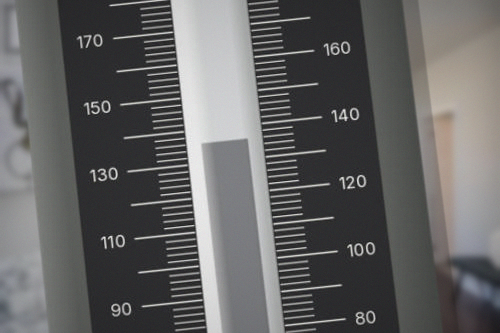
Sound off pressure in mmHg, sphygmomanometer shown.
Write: 136 mmHg
